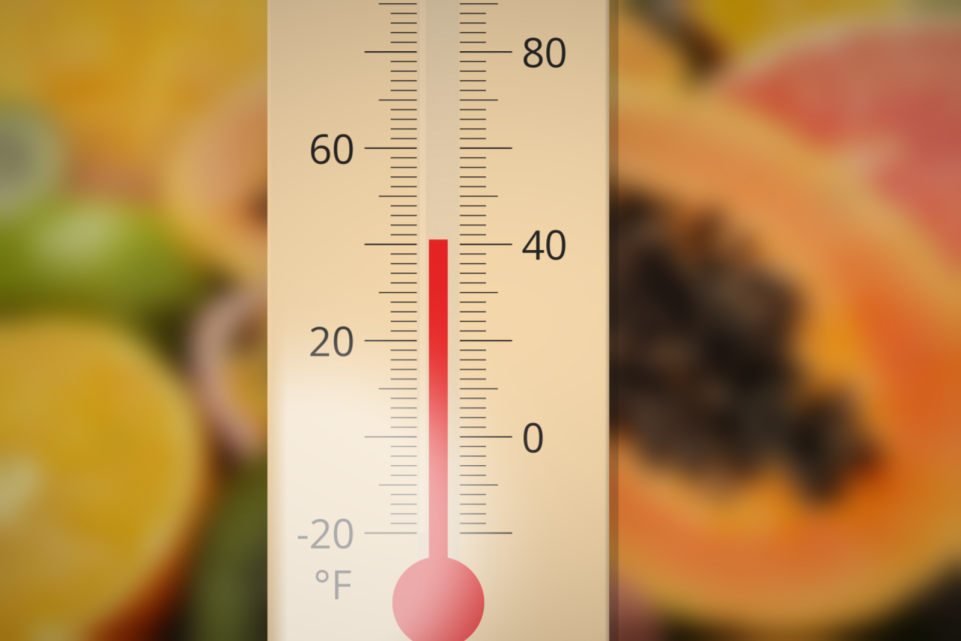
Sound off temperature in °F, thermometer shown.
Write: 41 °F
